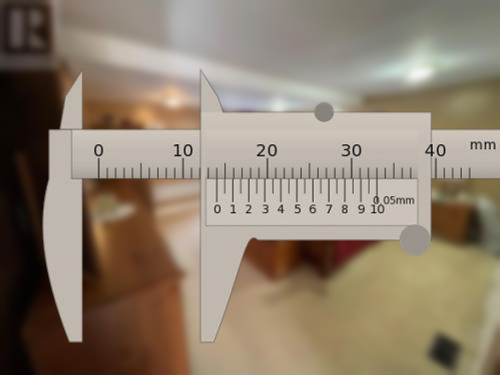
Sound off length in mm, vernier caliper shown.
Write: 14.0 mm
